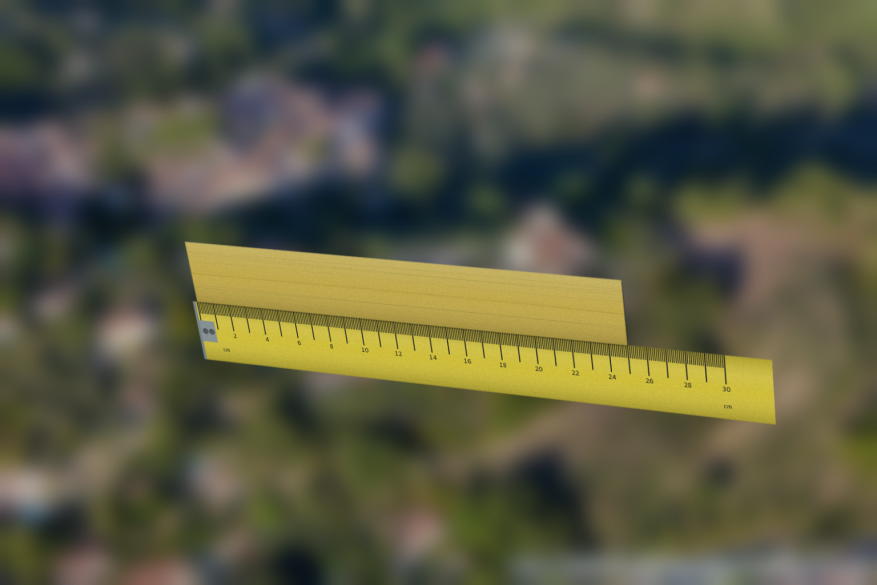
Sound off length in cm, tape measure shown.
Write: 25 cm
